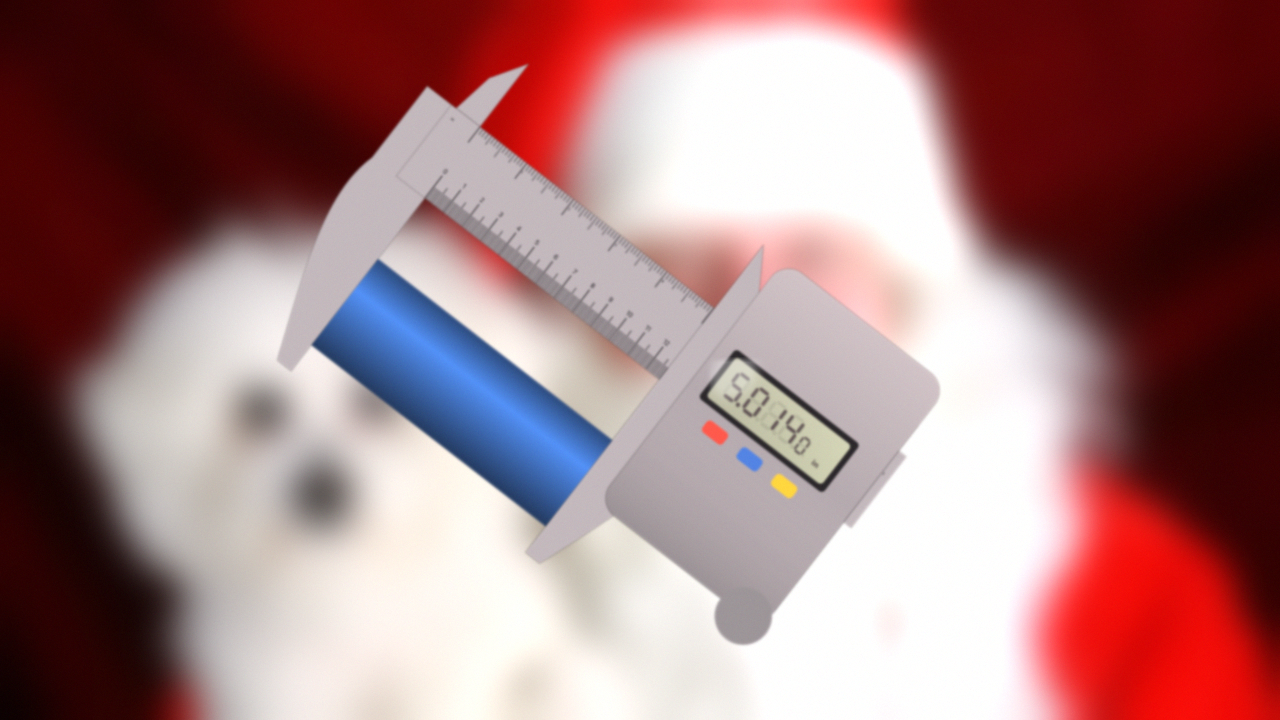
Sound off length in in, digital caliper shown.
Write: 5.0140 in
